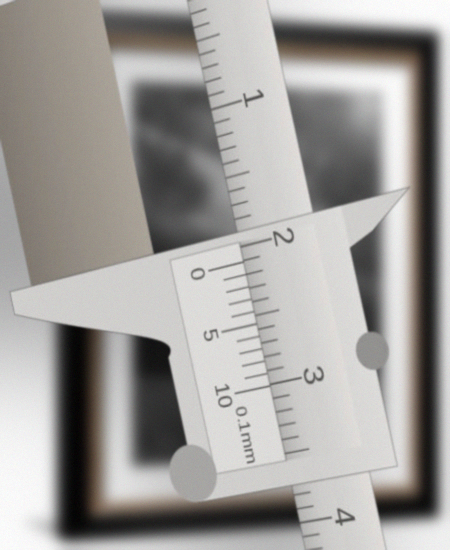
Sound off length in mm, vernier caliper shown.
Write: 21.1 mm
